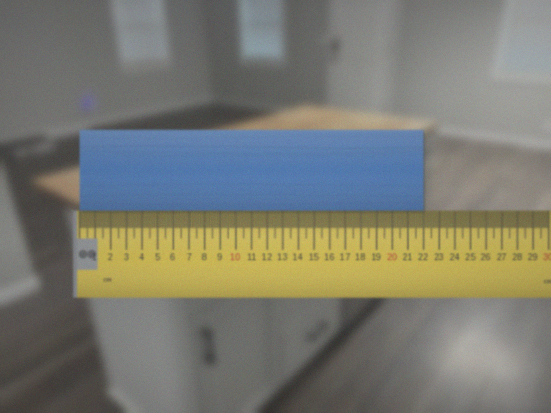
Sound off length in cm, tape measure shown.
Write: 22 cm
